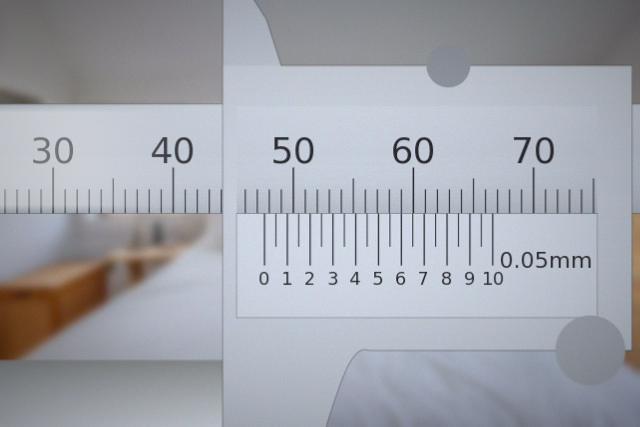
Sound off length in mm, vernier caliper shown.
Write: 47.6 mm
